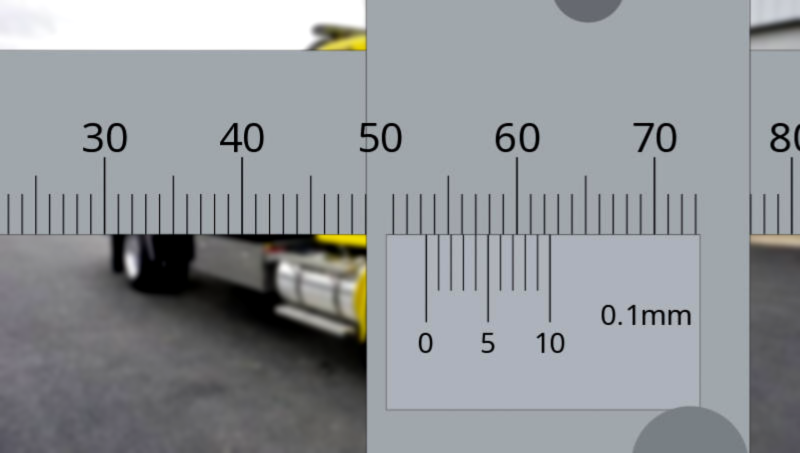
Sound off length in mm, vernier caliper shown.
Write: 53.4 mm
